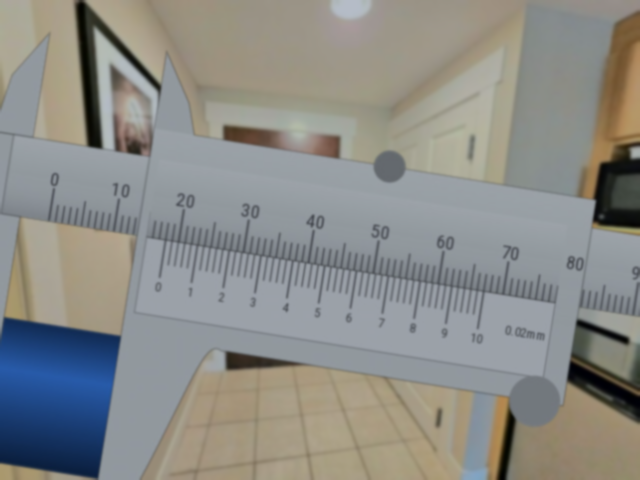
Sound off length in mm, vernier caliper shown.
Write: 18.0 mm
